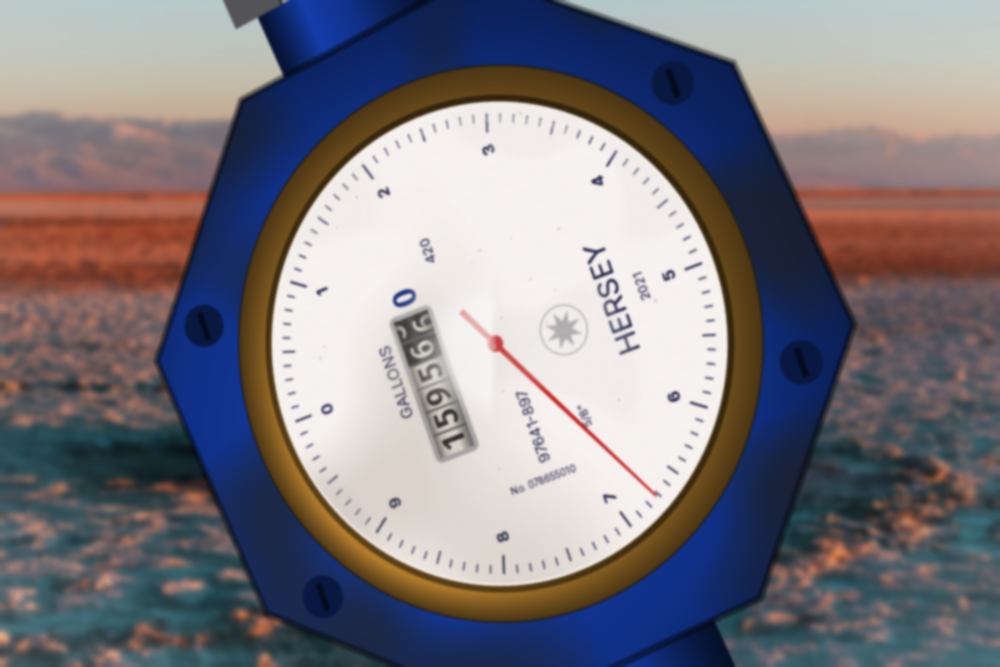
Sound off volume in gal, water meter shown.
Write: 1595656.7 gal
